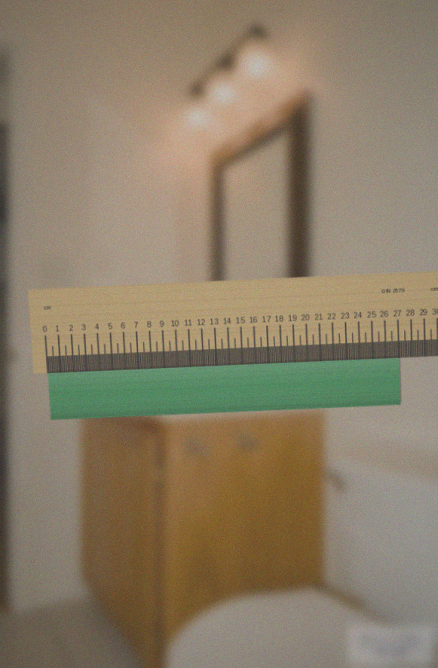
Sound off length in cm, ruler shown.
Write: 27 cm
